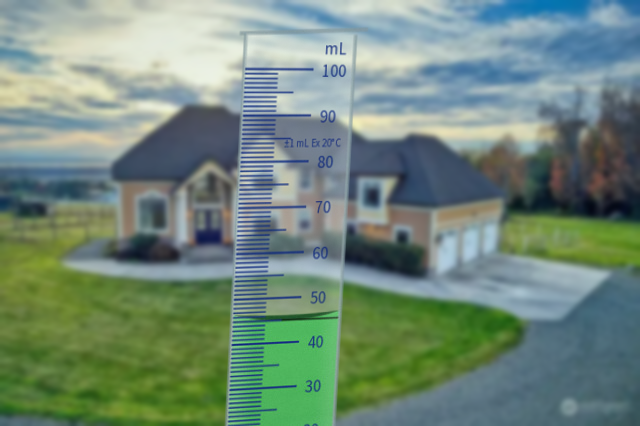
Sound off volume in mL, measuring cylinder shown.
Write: 45 mL
